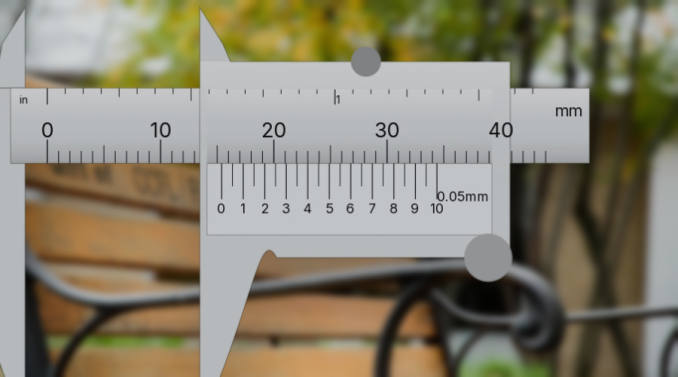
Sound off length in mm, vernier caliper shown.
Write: 15.4 mm
